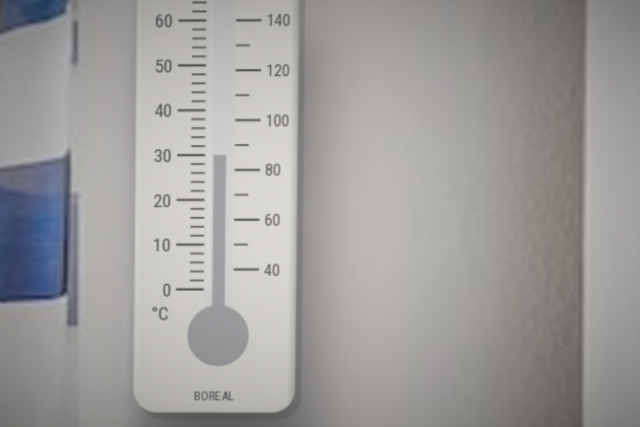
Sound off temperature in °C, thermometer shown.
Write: 30 °C
